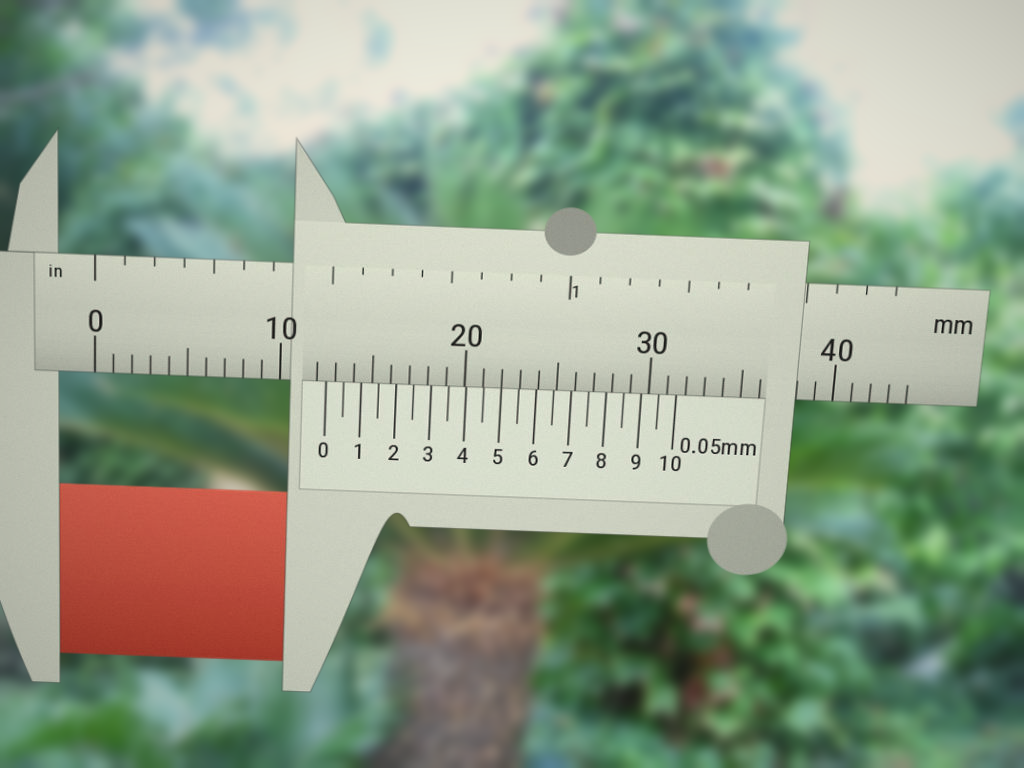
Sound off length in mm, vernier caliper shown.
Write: 12.5 mm
